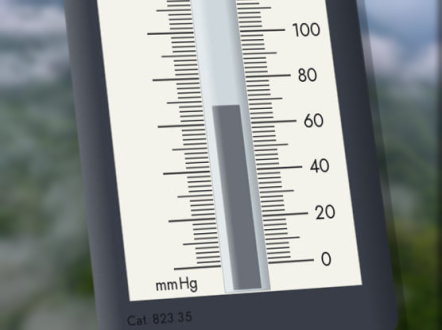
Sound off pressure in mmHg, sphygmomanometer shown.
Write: 68 mmHg
